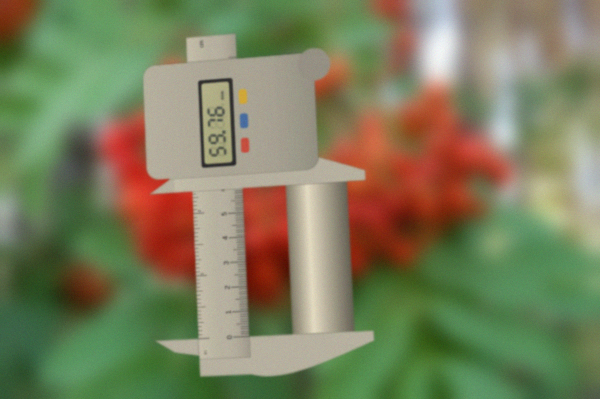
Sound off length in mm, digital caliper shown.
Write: 59.76 mm
